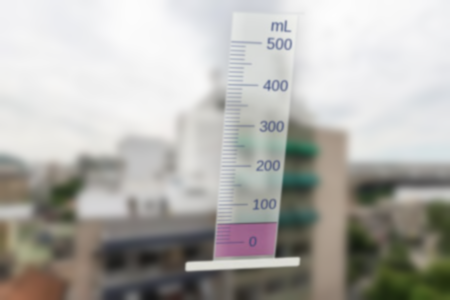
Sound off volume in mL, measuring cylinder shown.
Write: 50 mL
